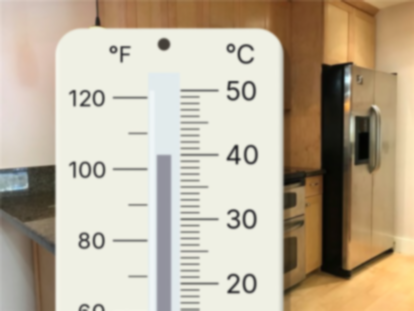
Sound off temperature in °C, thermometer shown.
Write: 40 °C
